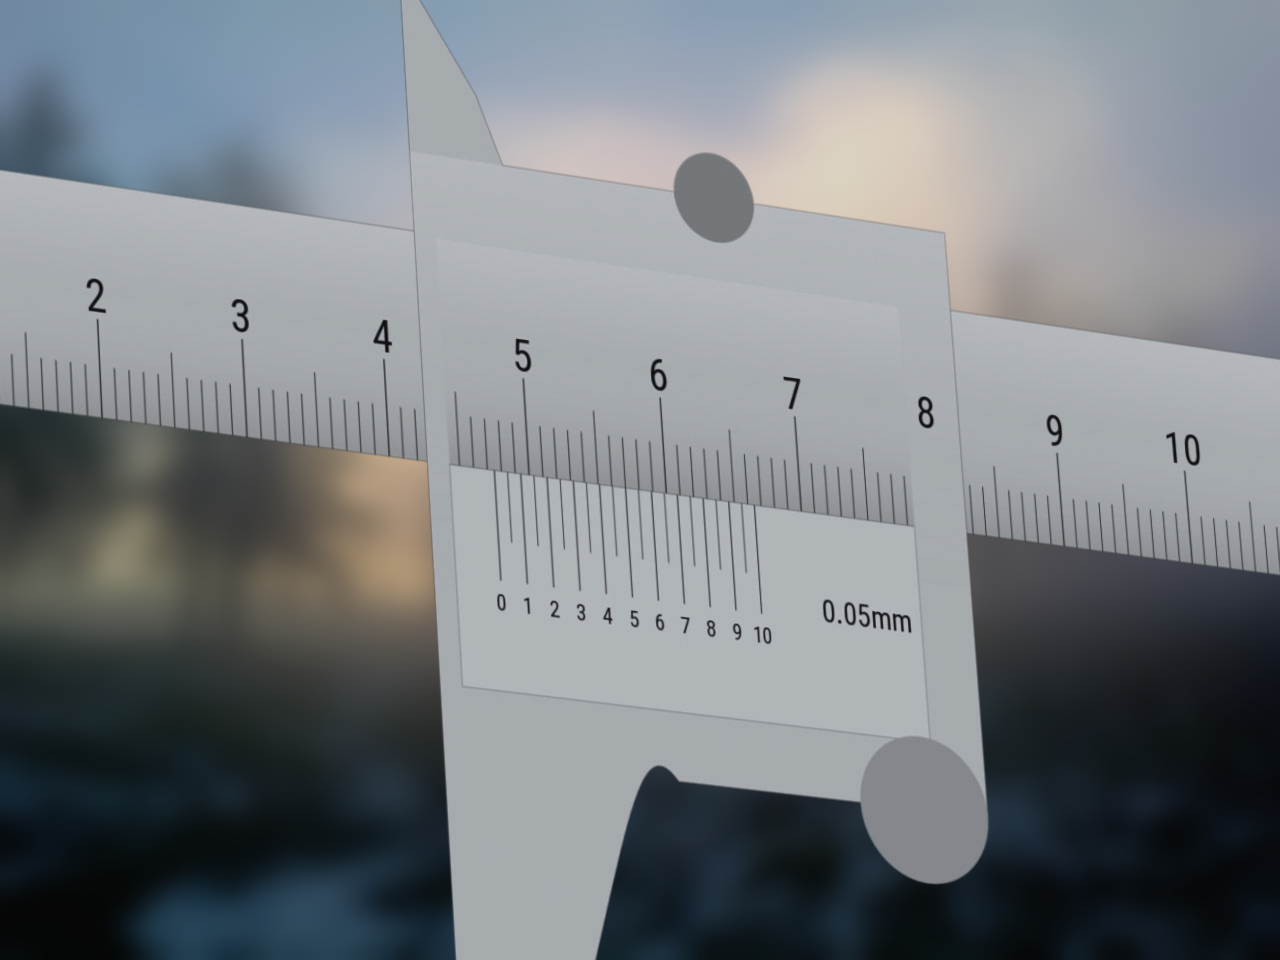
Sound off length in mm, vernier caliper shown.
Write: 47.5 mm
